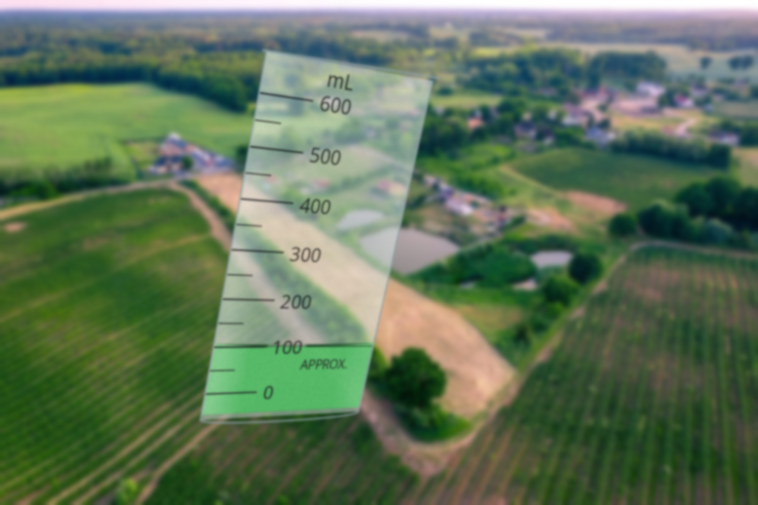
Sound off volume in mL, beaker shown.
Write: 100 mL
